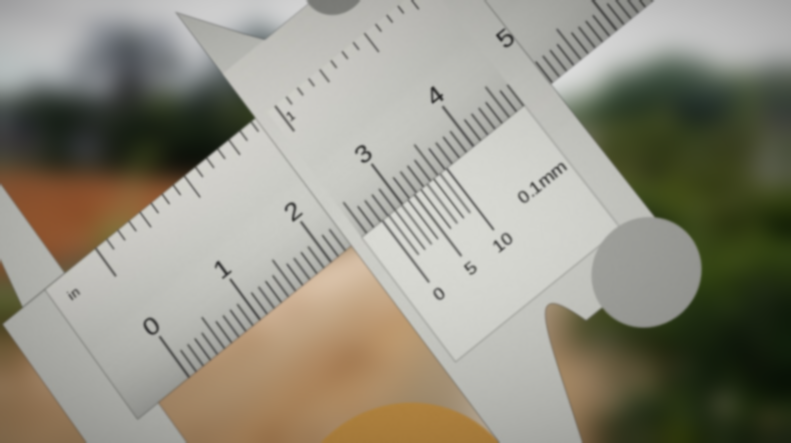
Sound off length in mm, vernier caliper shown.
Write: 27.2 mm
